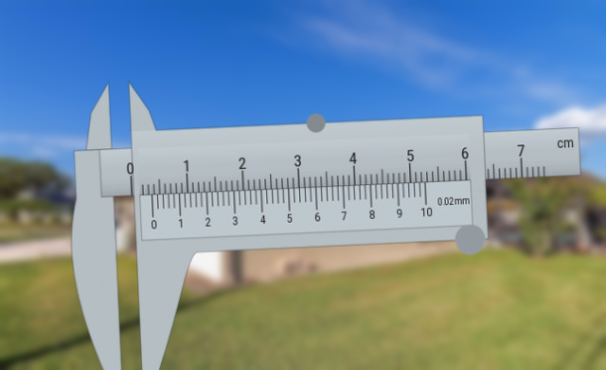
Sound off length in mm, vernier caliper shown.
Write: 3.6 mm
